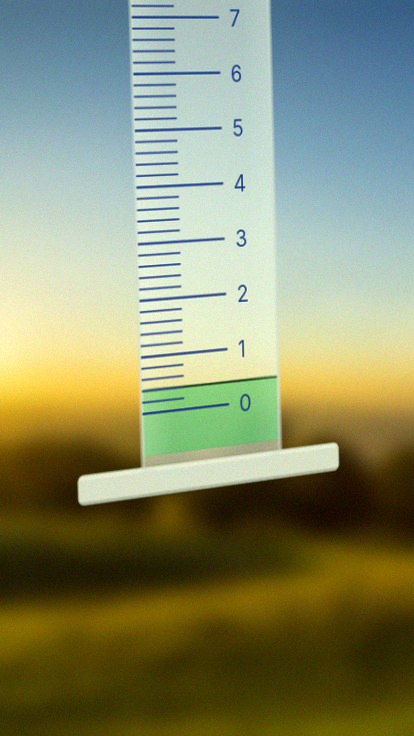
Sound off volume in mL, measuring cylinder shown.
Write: 0.4 mL
